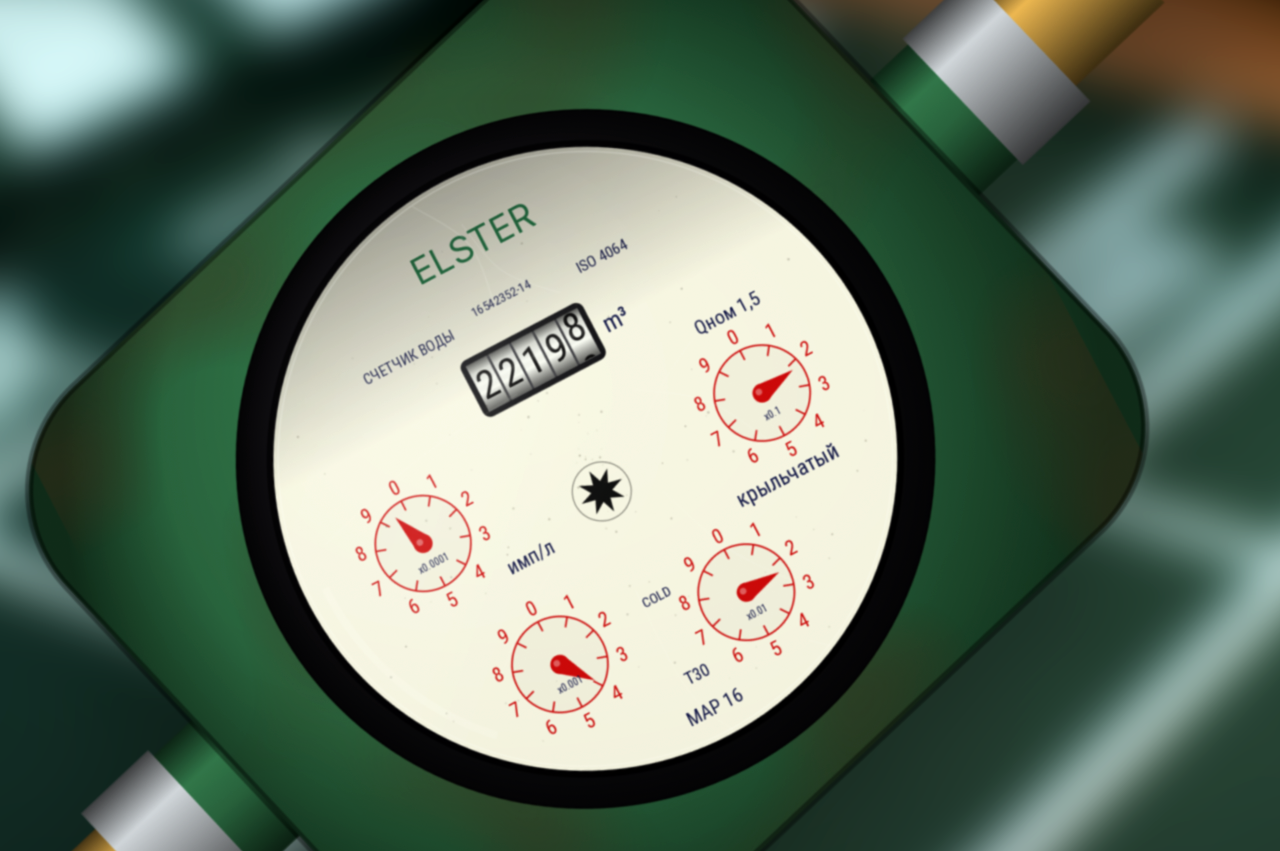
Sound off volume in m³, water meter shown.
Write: 22198.2239 m³
